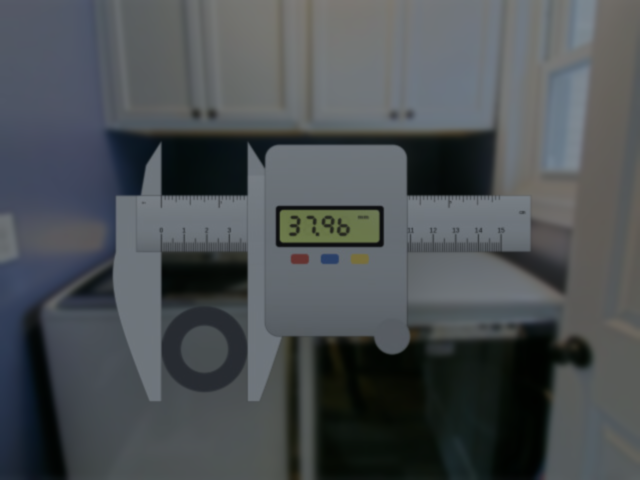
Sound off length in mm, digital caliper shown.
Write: 37.96 mm
